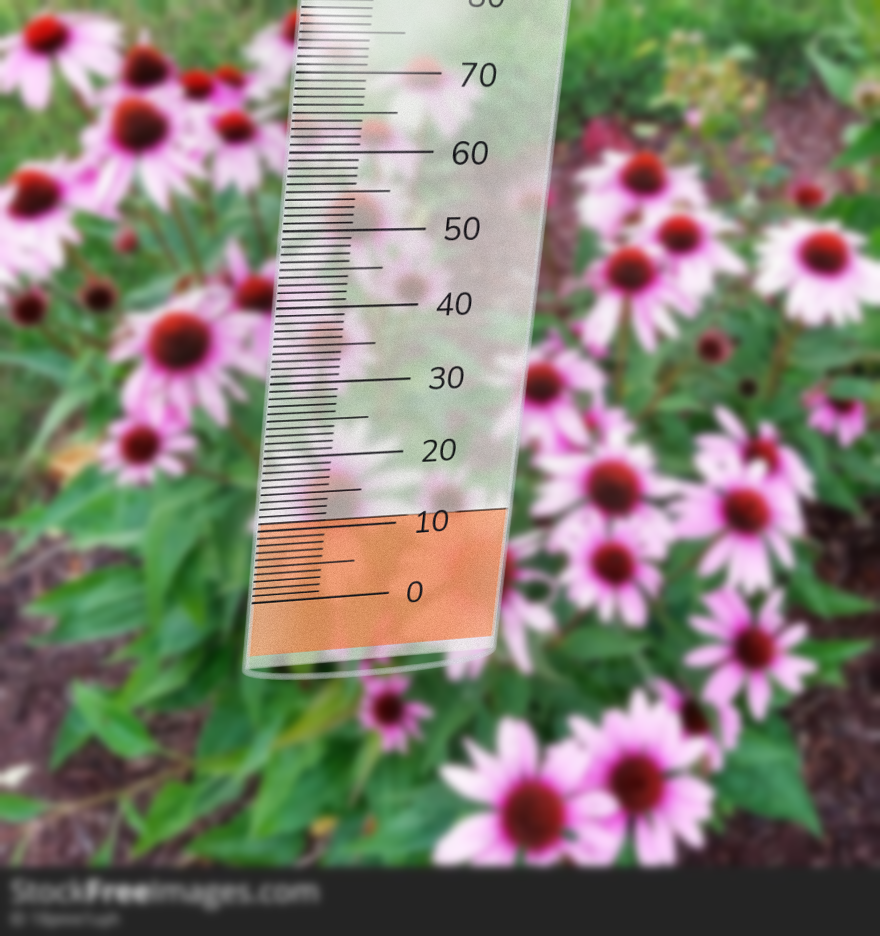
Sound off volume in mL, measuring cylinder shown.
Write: 11 mL
